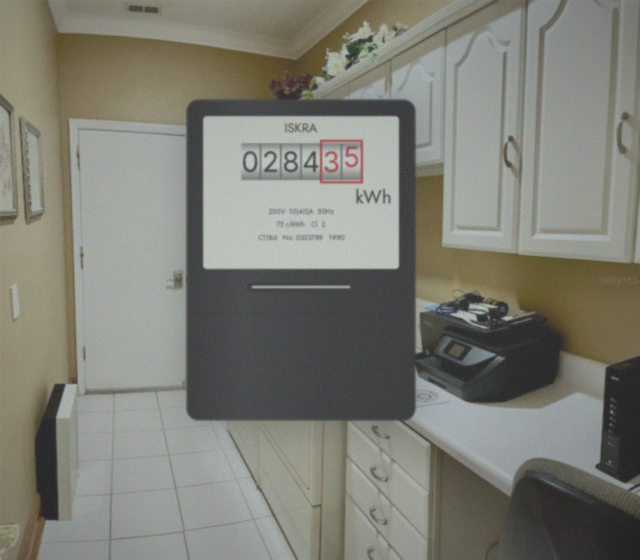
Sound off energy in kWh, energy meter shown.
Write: 284.35 kWh
